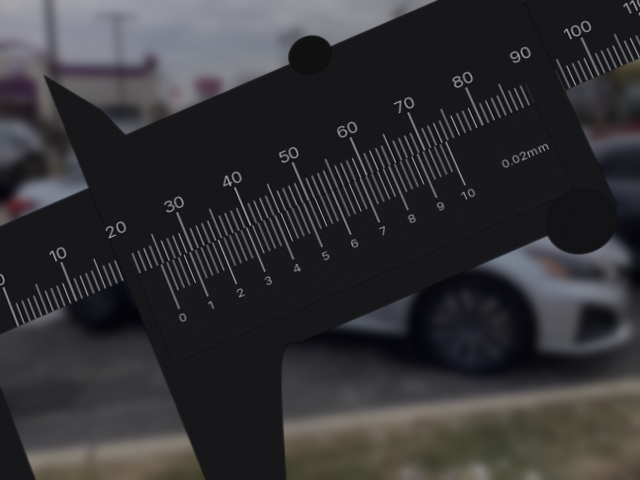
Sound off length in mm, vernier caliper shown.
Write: 24.6 mm
